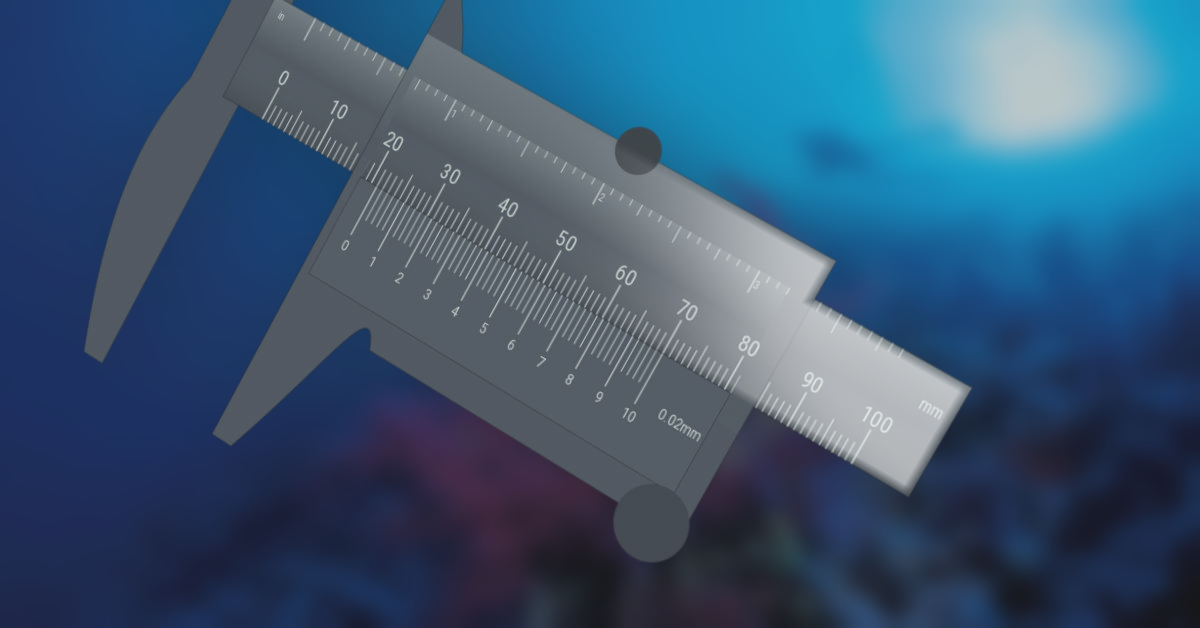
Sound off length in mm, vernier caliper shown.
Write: 21.0 mm
